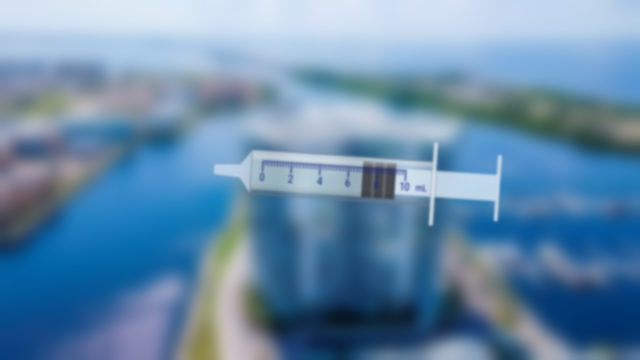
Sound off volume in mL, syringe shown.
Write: 7 mL
